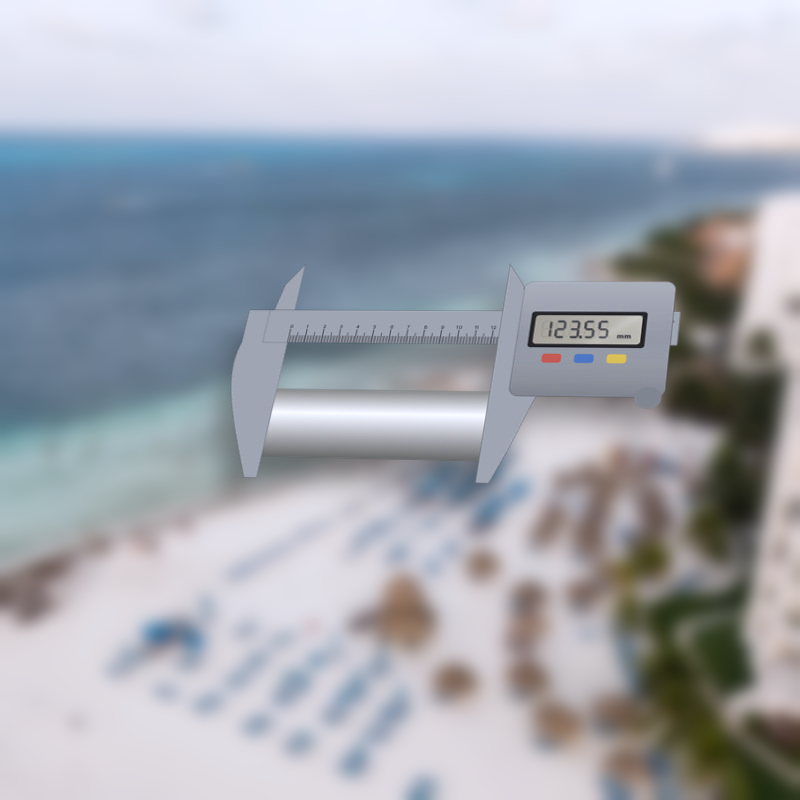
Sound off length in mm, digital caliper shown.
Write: 123.55 mm
